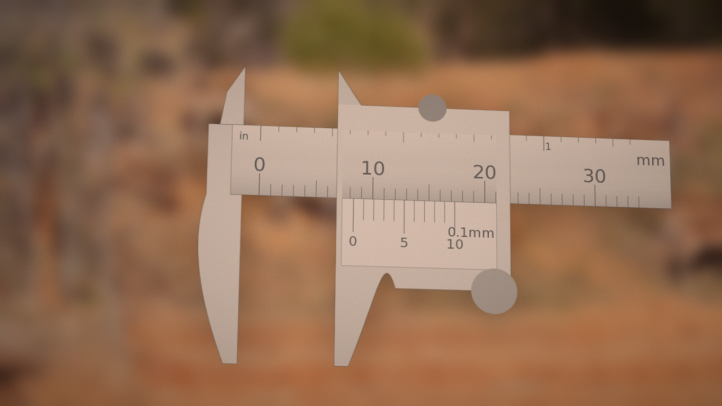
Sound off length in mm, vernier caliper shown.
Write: 8.3 mm
